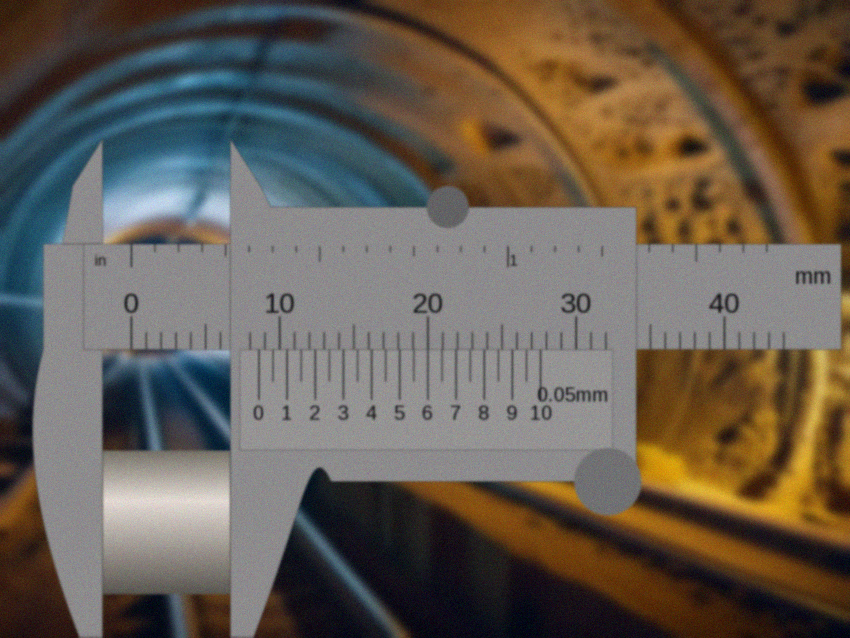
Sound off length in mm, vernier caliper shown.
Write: 8.6 mm
